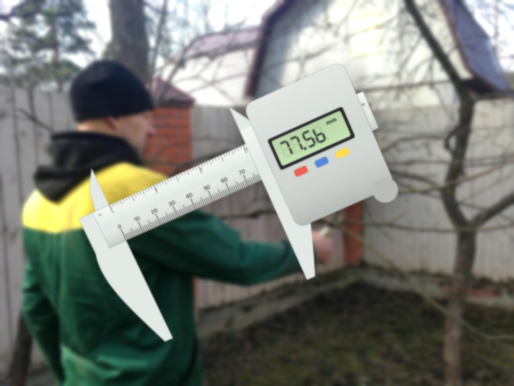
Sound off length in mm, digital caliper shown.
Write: 77.56 mm
